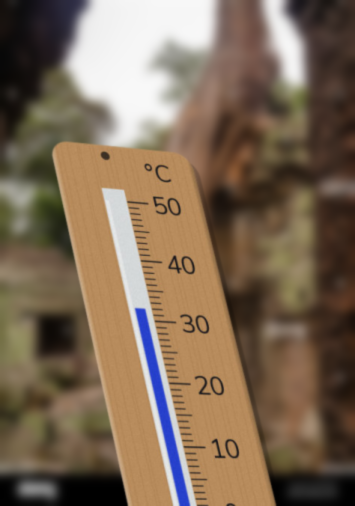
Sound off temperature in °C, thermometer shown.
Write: 32 °C
